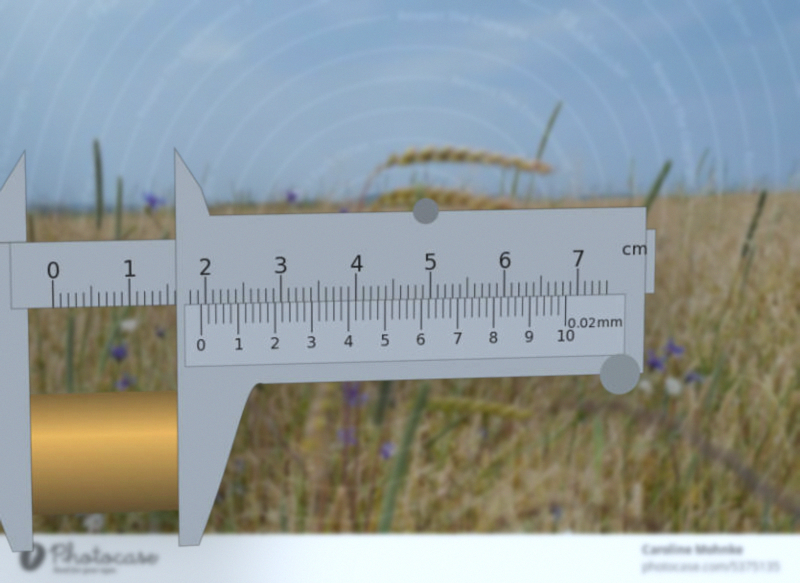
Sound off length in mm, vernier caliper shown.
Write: 19.4 mm
